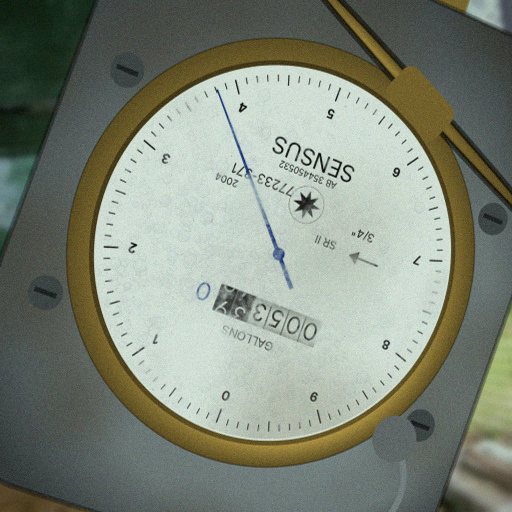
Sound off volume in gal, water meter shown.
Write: 53393.8 gal
